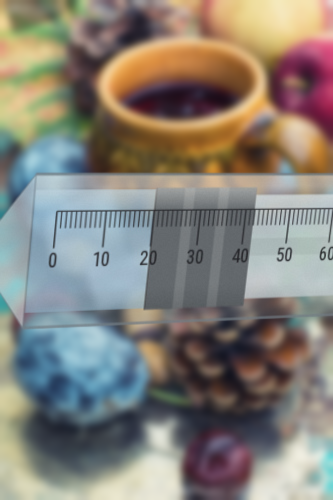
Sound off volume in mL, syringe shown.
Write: 20 mL
